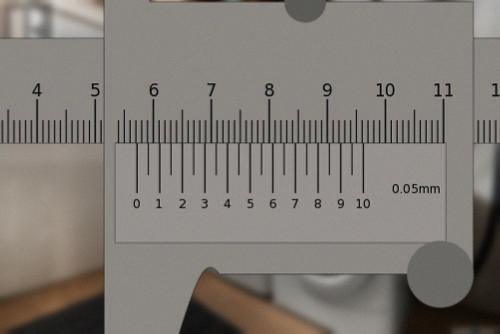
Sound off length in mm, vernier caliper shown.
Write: 57.2 mm
